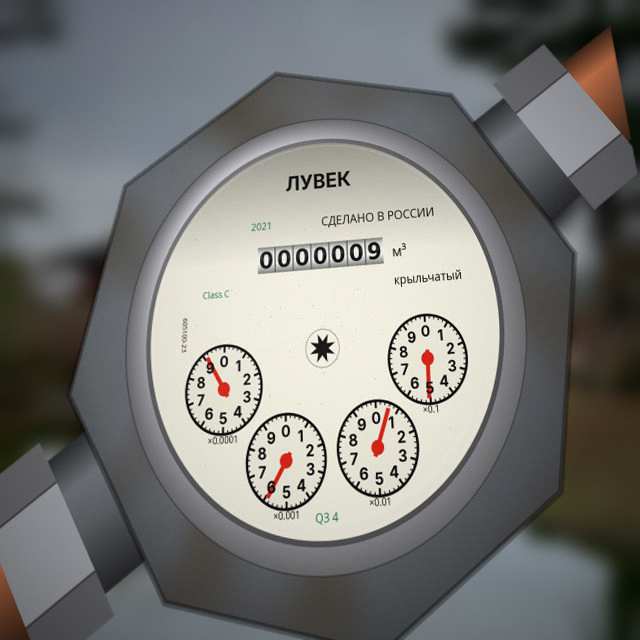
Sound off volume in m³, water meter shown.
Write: 9.5059 m³
